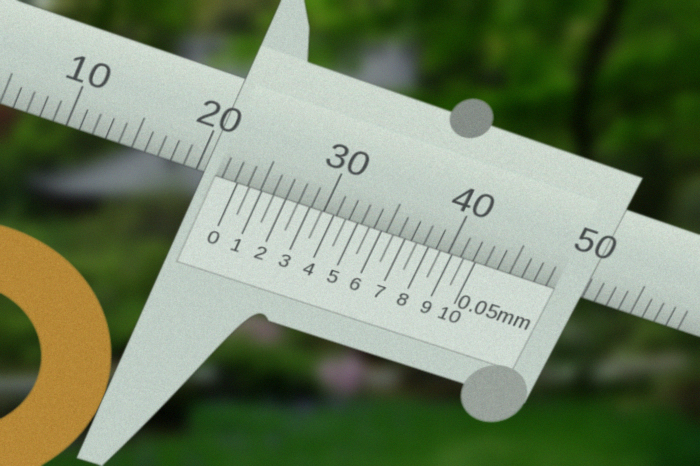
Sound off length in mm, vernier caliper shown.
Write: 23.2 mm
